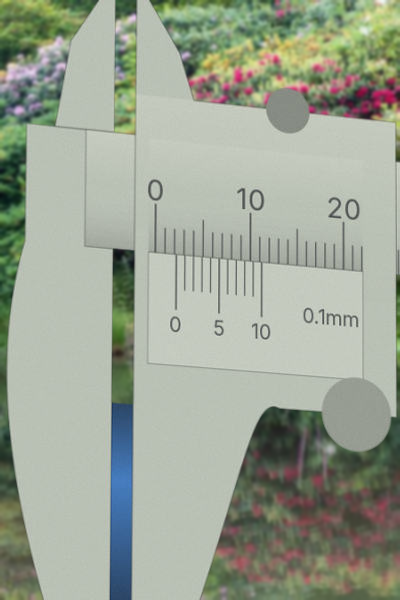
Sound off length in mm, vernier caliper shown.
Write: 2.2 mm
